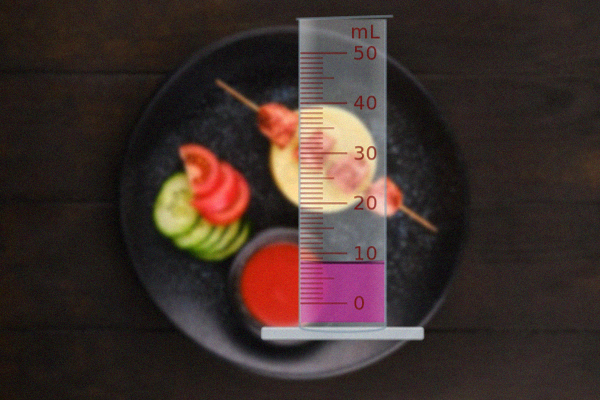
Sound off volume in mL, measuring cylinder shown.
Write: 8 mL
